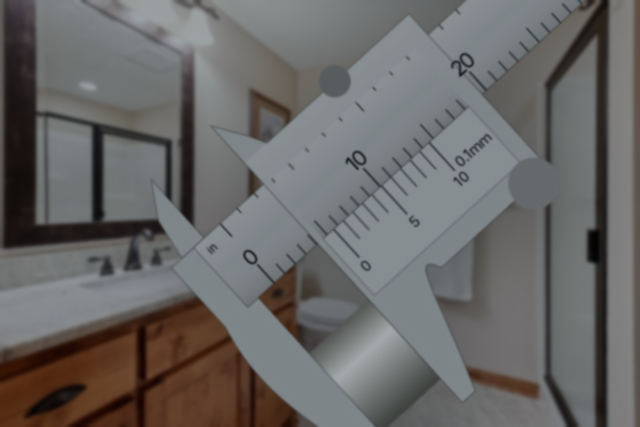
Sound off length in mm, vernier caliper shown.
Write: 5.6 mm
